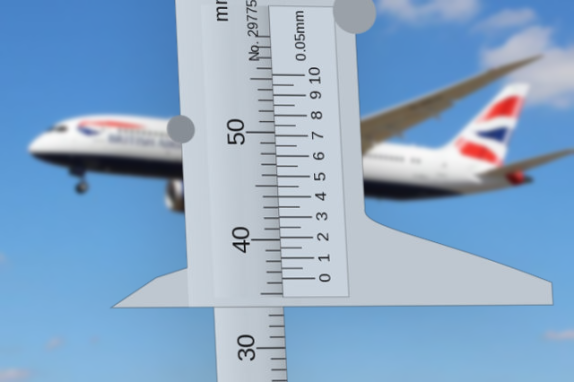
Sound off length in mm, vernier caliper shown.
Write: 36.4 mm
